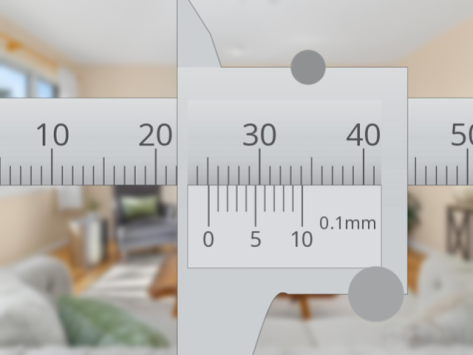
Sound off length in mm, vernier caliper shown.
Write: 25.1 mm
